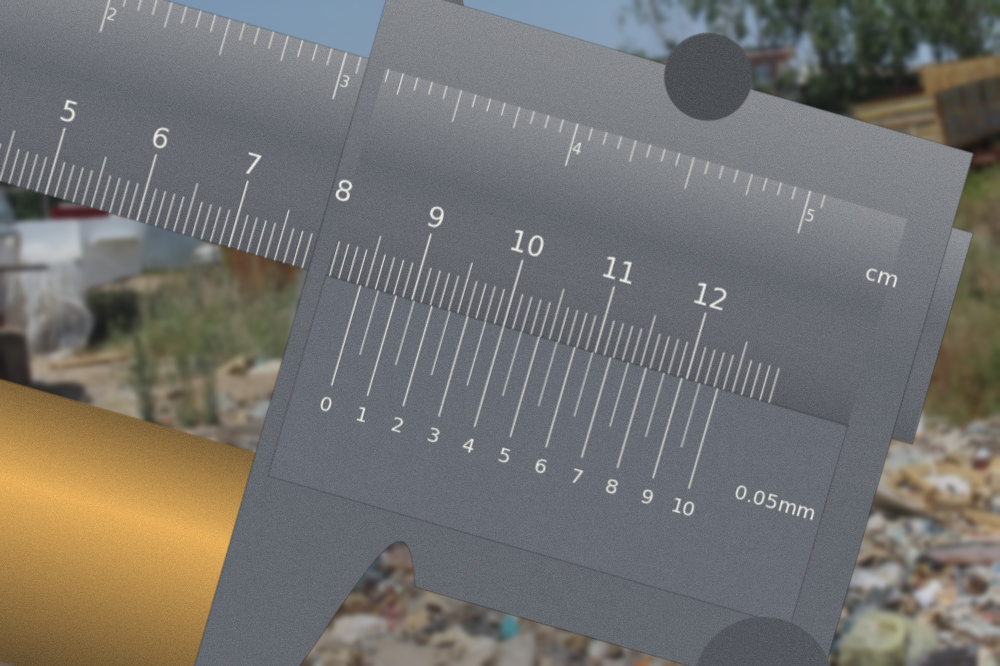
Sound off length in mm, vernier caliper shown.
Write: 84.4 mm
